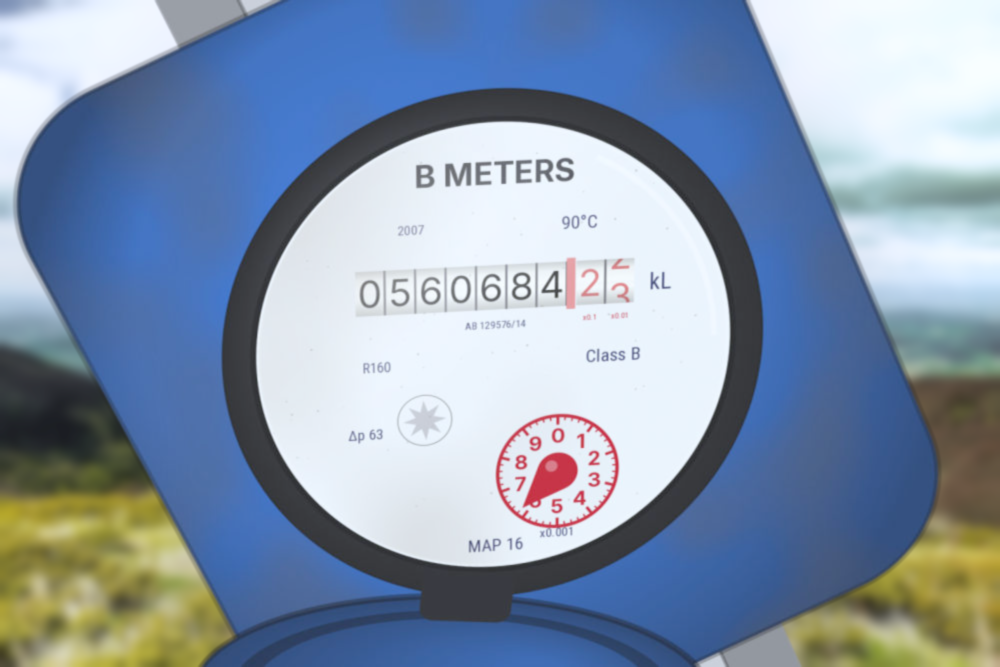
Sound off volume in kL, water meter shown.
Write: 560684.226 kL
